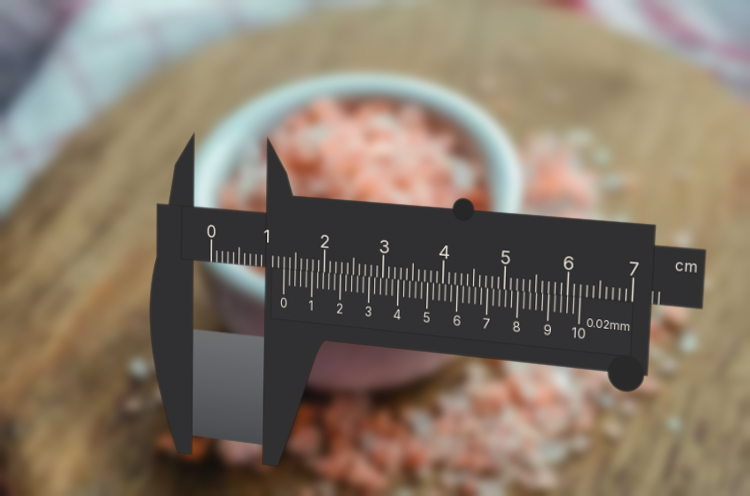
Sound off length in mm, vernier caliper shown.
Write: 13.0 mm
